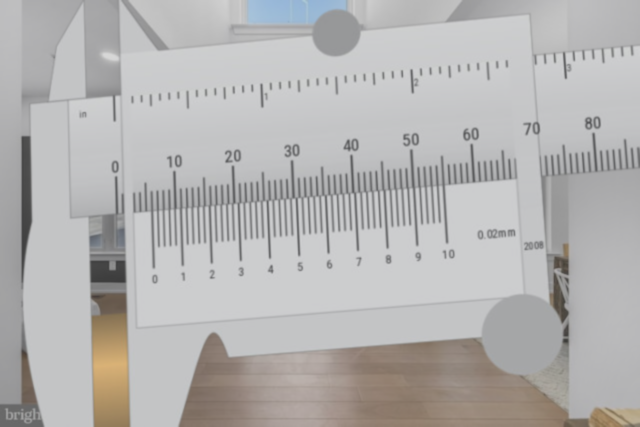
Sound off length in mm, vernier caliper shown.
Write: 6.0 mm
